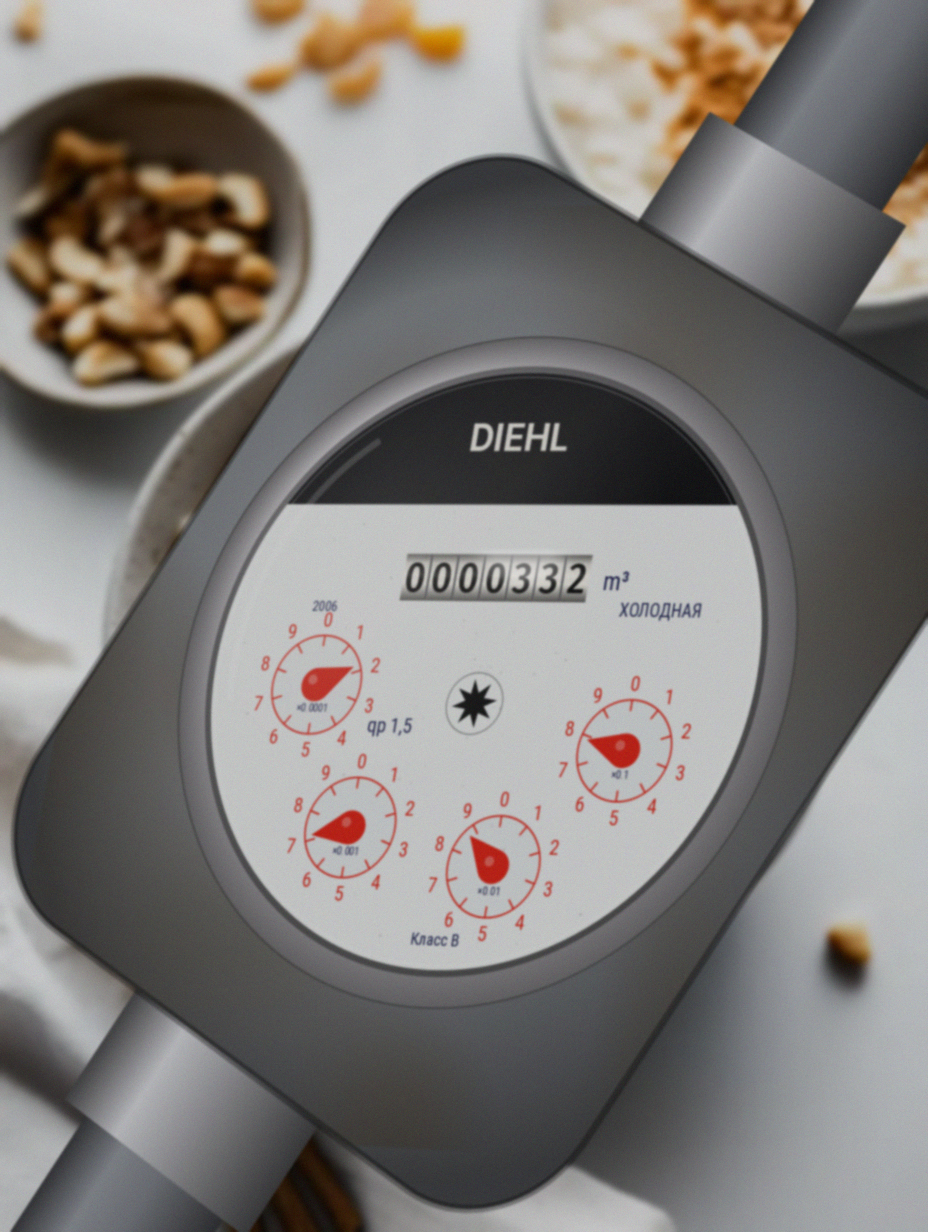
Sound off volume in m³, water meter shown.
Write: 332.7871 m³
